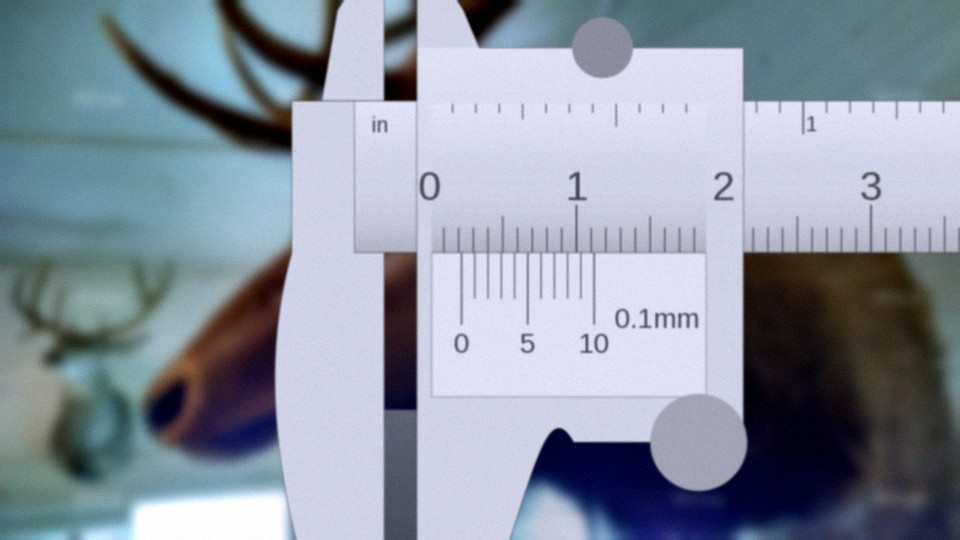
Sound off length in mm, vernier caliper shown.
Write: 2.2 mm
